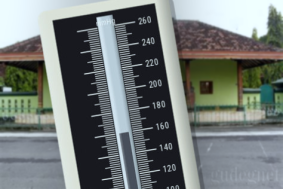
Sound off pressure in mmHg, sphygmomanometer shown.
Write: 160 mmHg
